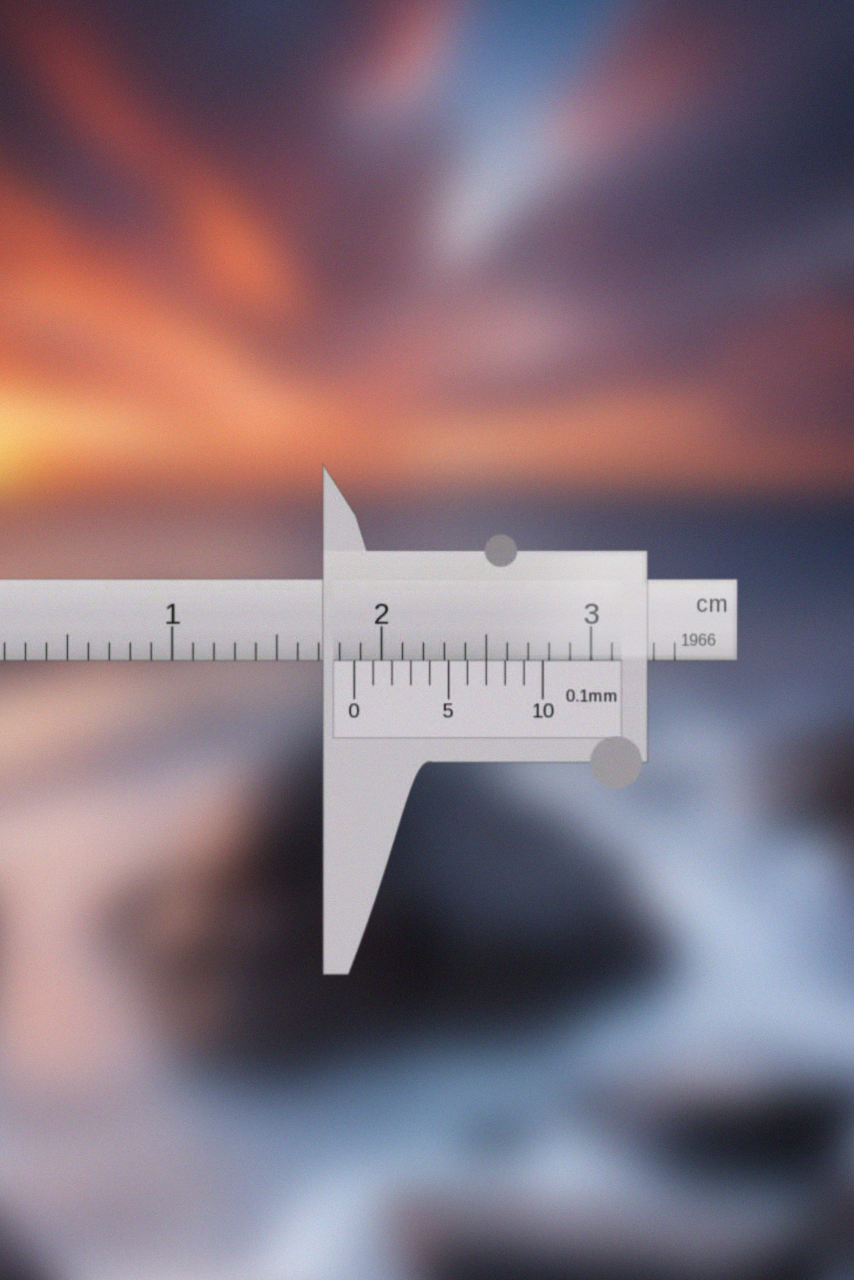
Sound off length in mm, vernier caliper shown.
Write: 18.7 mm
